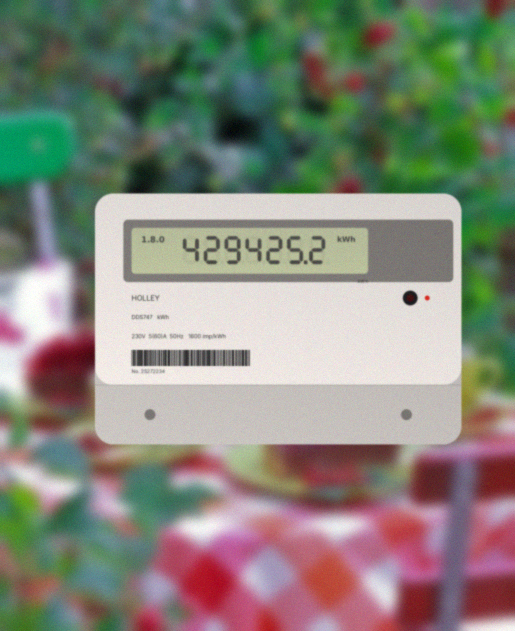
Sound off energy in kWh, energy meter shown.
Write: 429425.2 kWh
